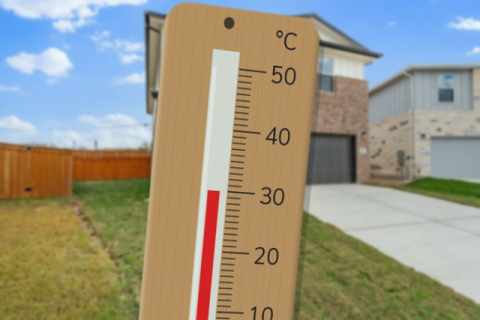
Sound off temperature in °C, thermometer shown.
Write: 30 °C
